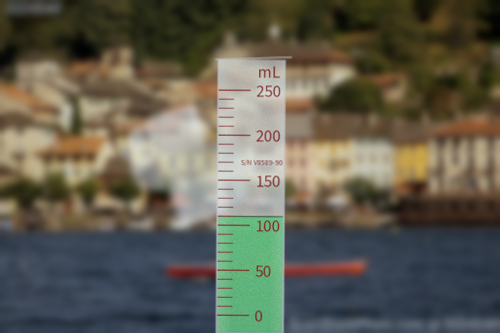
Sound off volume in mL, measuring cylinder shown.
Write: 110 mL
